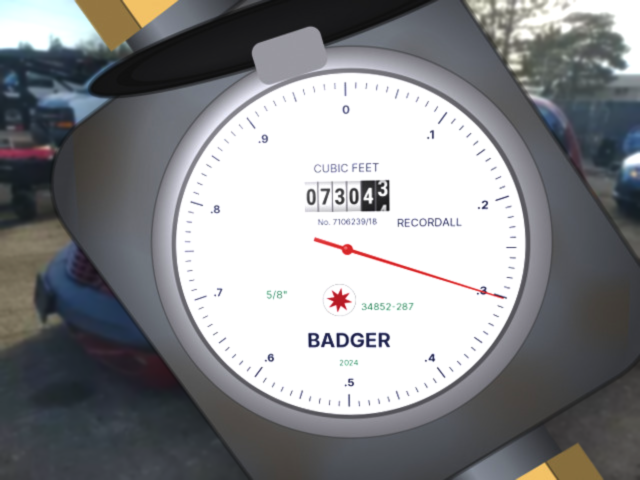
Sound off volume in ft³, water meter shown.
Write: 73043.30 ft³
